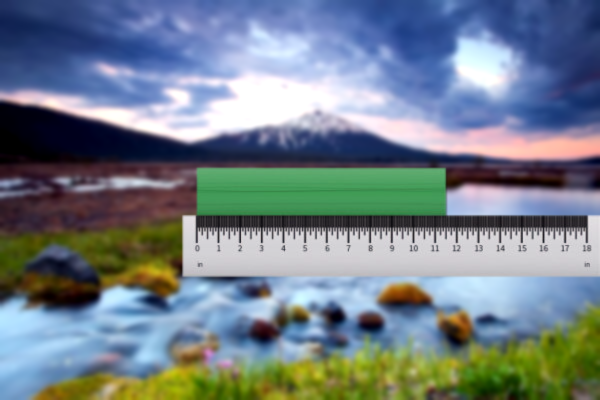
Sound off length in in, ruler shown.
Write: 11.5 in
